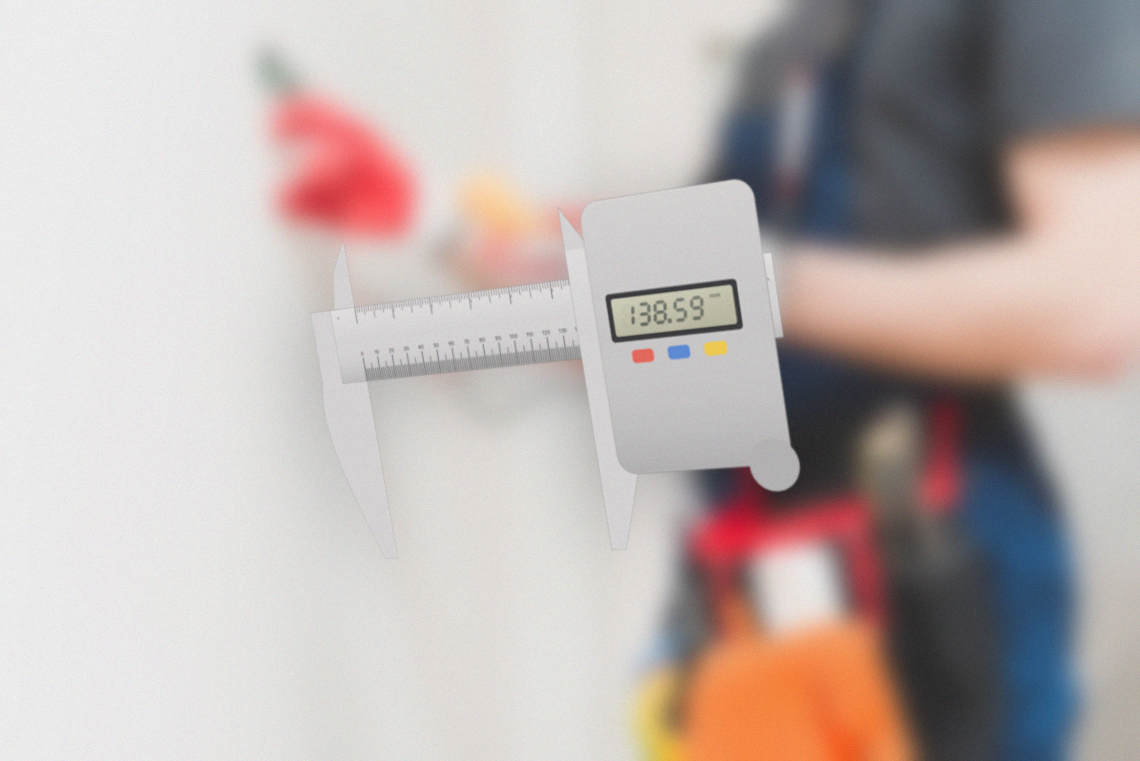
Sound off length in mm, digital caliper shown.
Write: 138.59 mm
